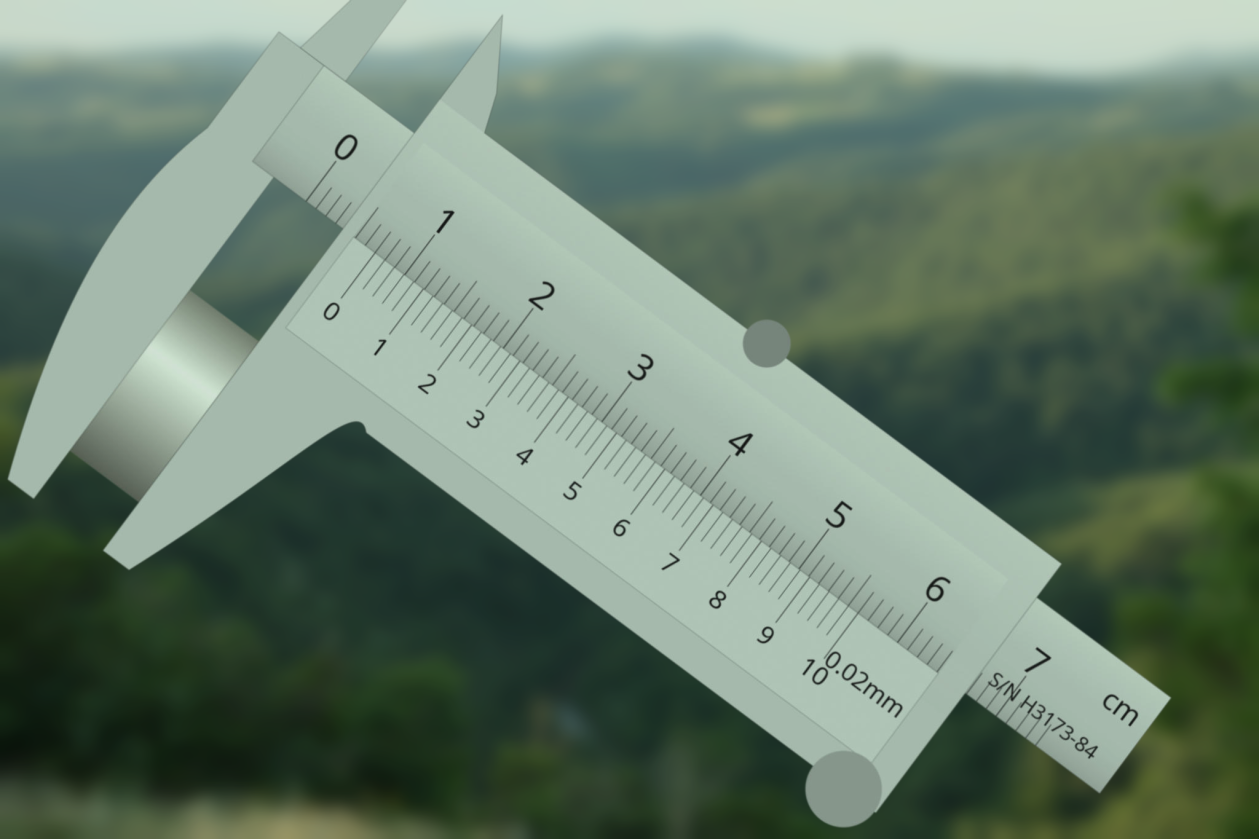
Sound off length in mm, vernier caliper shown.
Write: 7.0 mm
